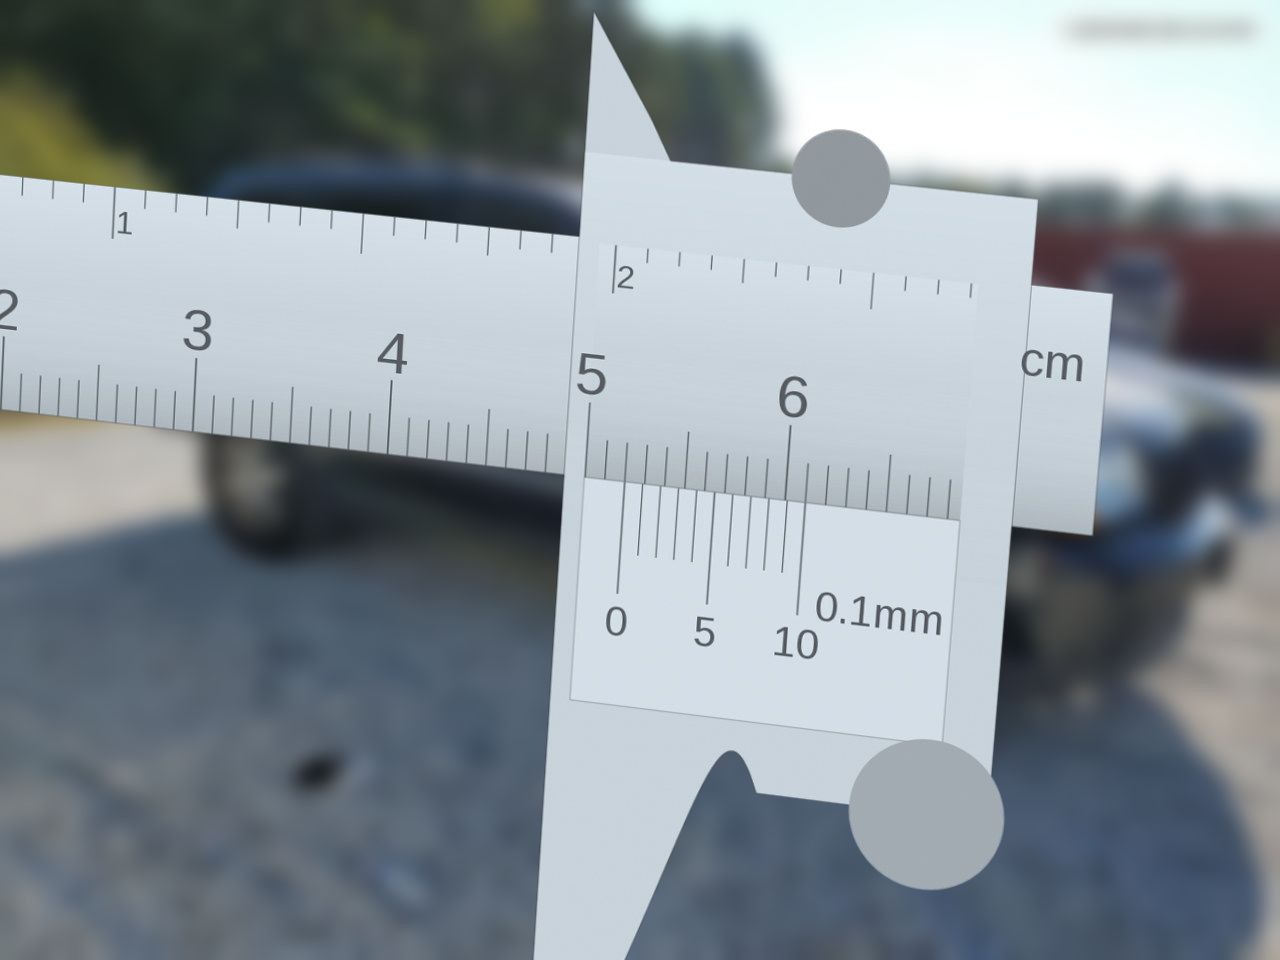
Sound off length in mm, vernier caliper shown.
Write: 52.0 mm
